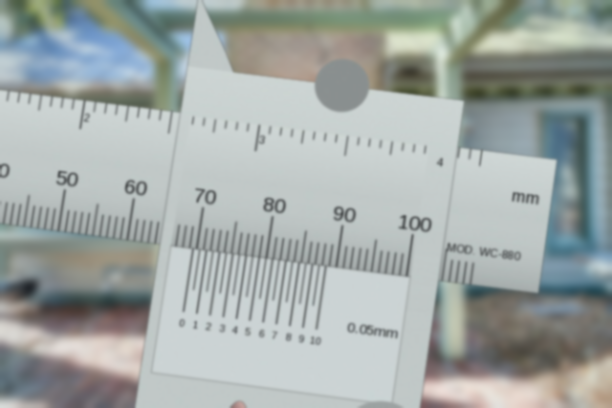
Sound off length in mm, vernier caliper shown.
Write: 69.5 mm
